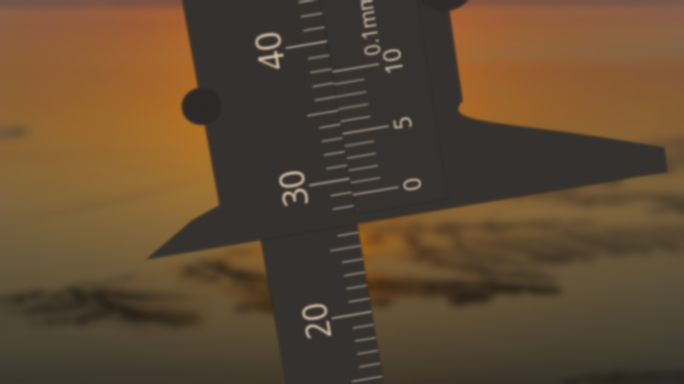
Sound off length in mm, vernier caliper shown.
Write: 28.8 mm
